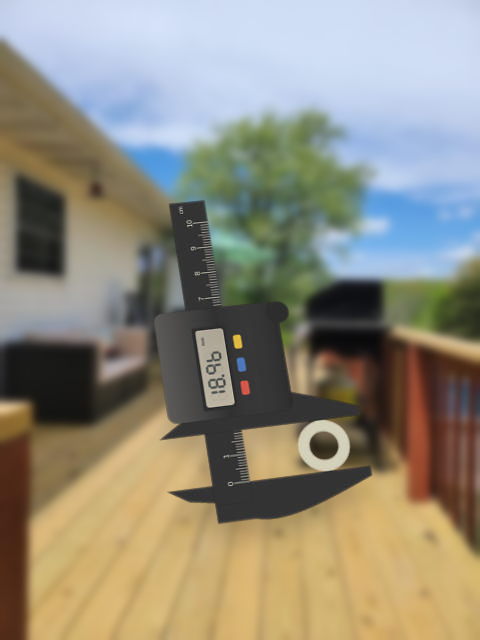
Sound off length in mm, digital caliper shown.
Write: 18.96 mm
